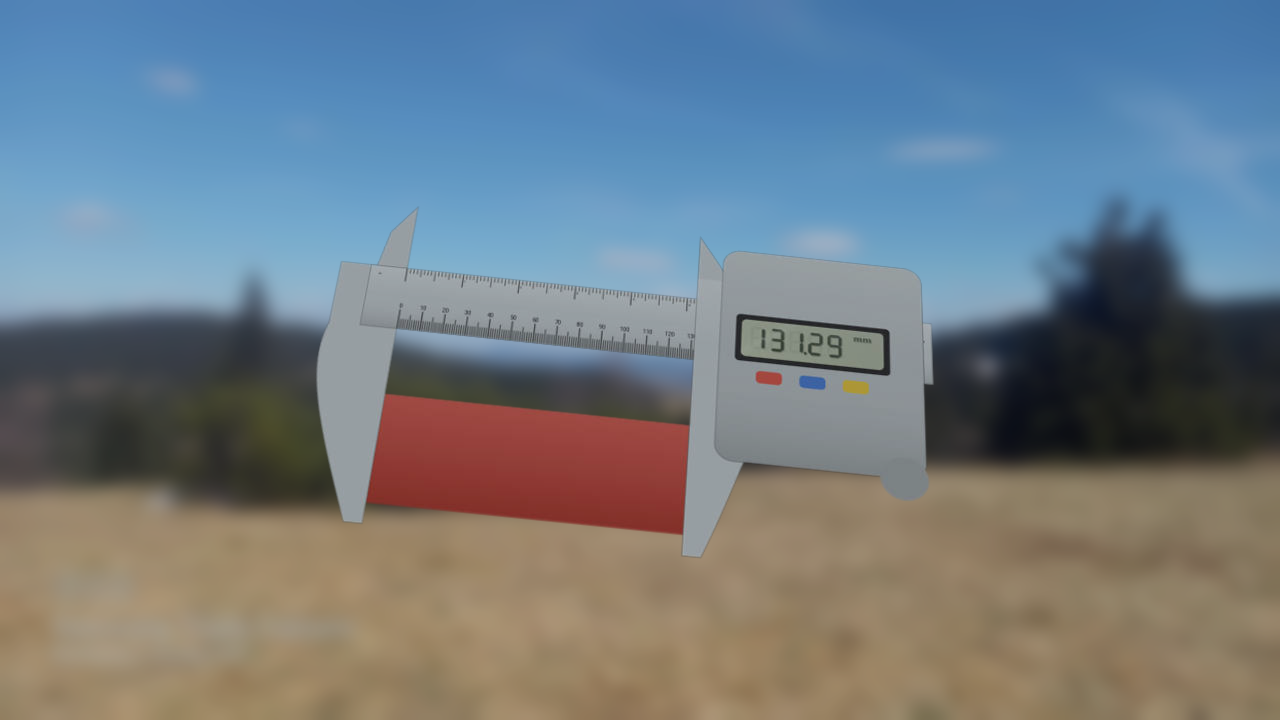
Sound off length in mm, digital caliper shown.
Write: 131.29 mm
